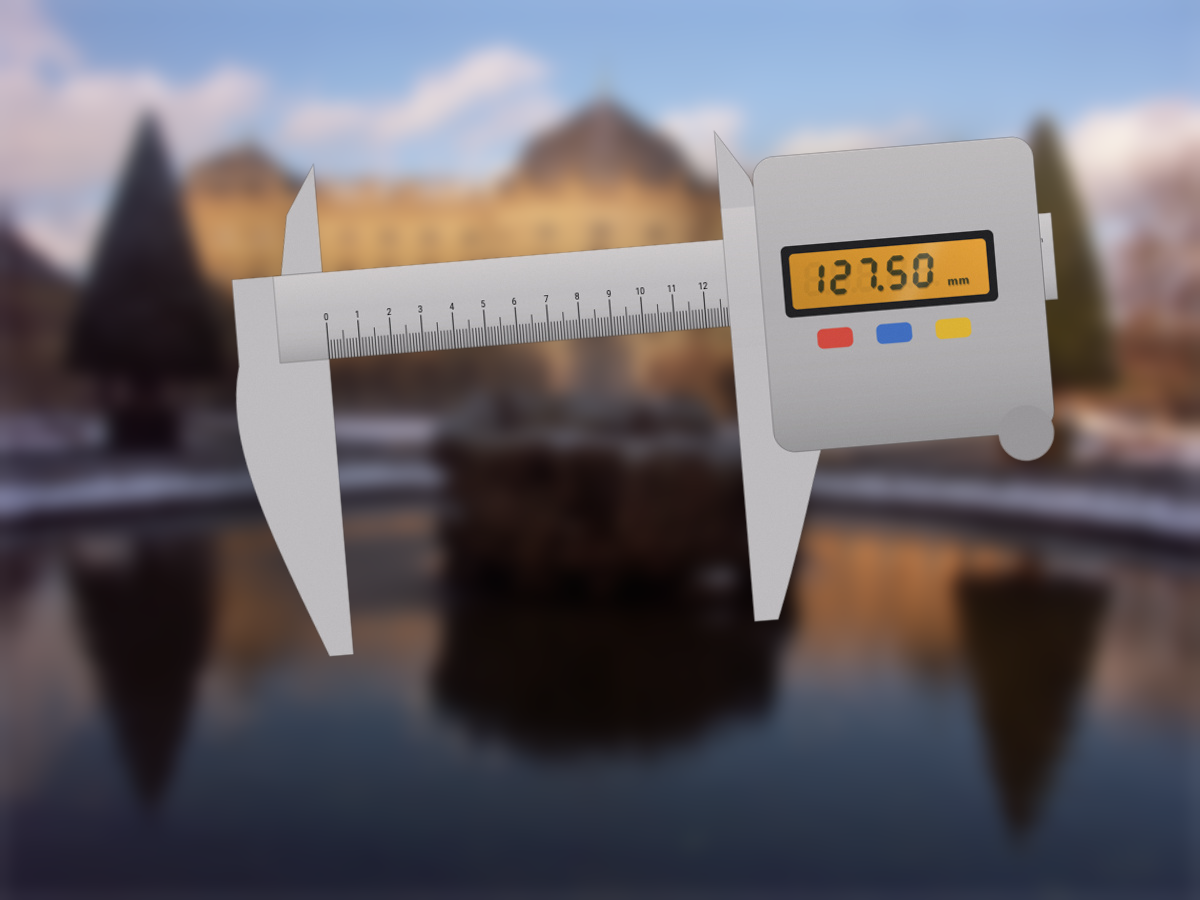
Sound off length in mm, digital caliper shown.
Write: 127.50 mm
